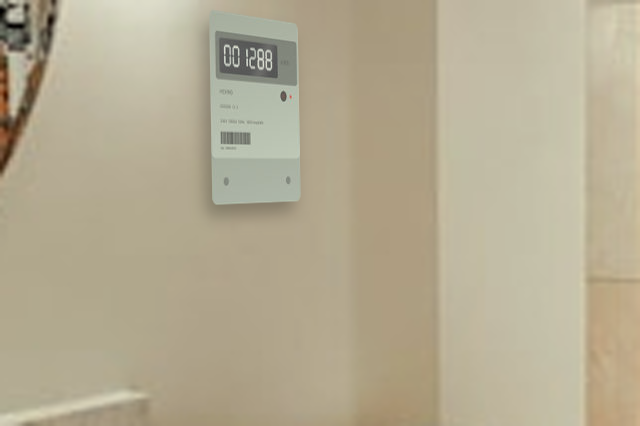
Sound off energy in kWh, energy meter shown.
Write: 1288 kWh
